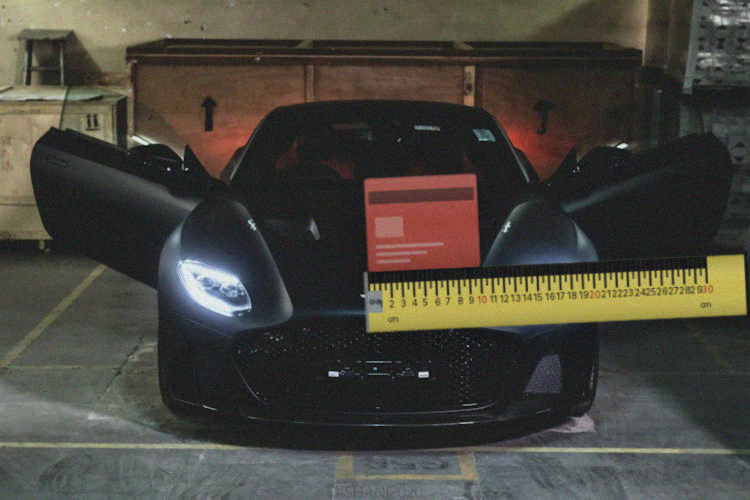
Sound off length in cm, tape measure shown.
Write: 10 cm
